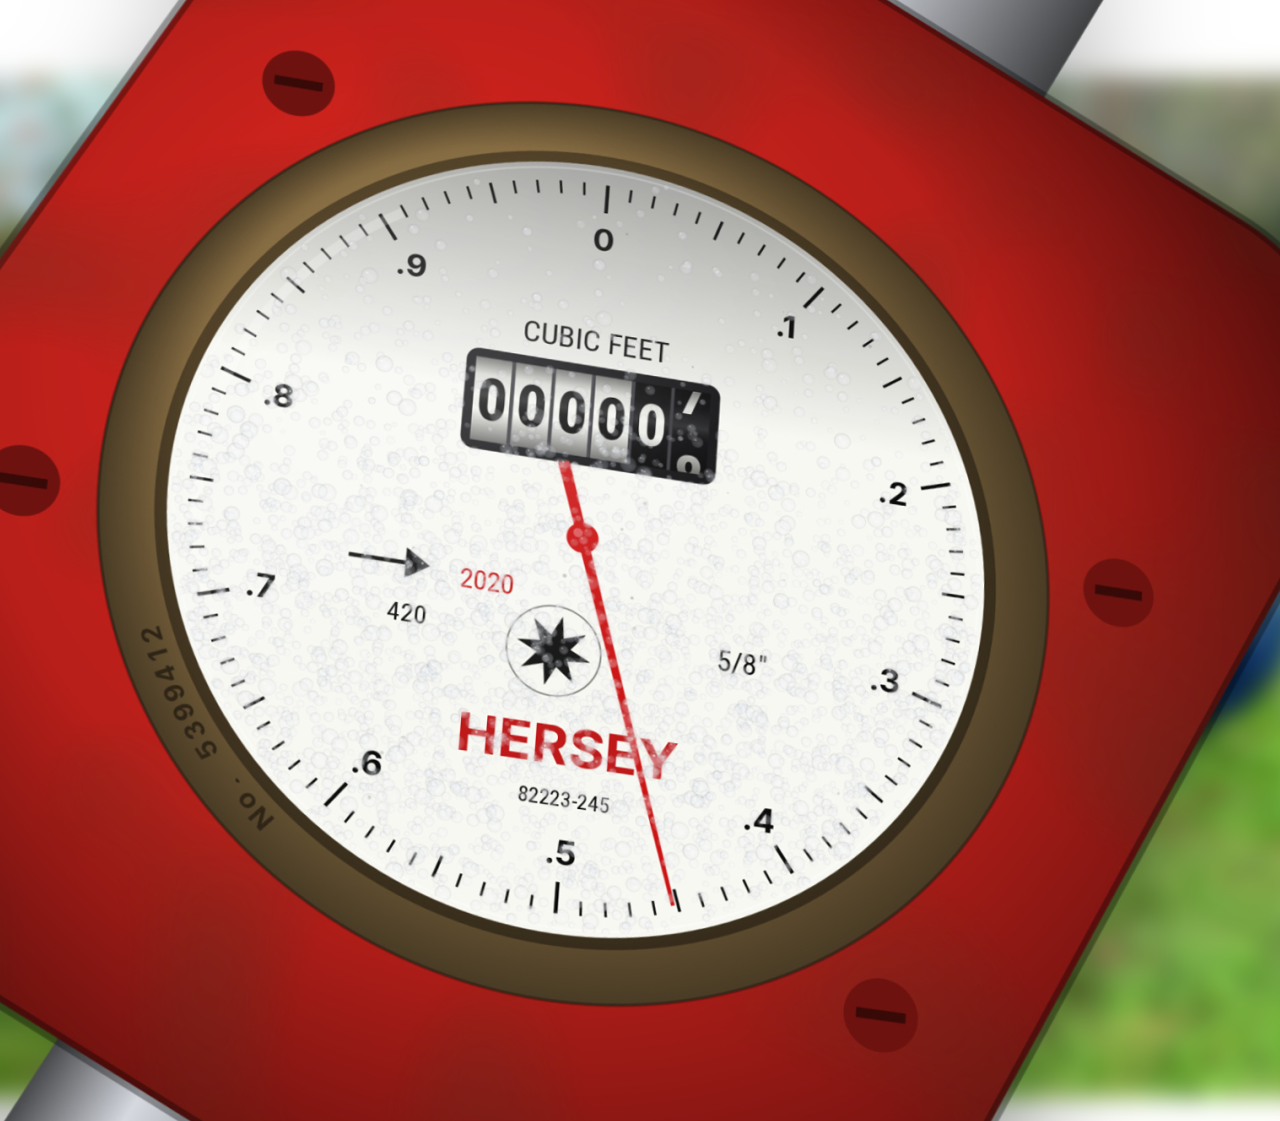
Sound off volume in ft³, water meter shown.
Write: 7.45 ft³
